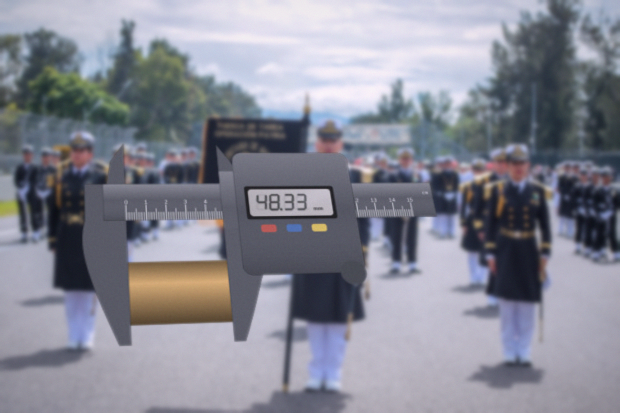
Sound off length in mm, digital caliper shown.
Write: 48.33 mm
